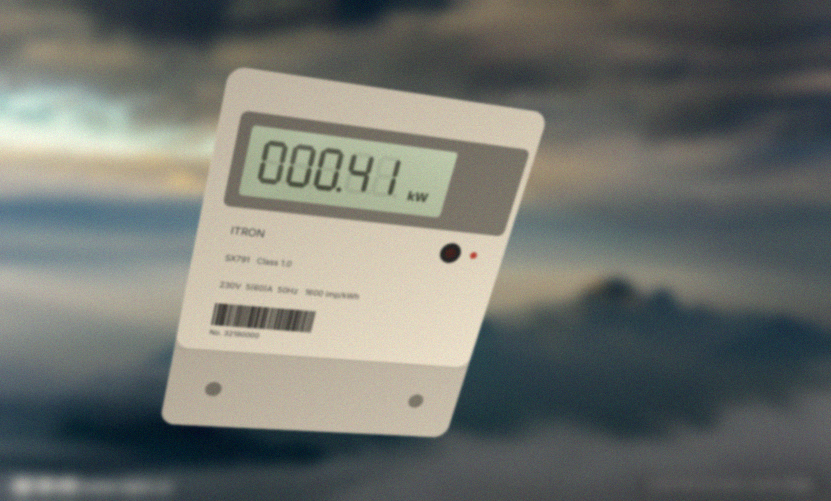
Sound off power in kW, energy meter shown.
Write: 0.41 kW
